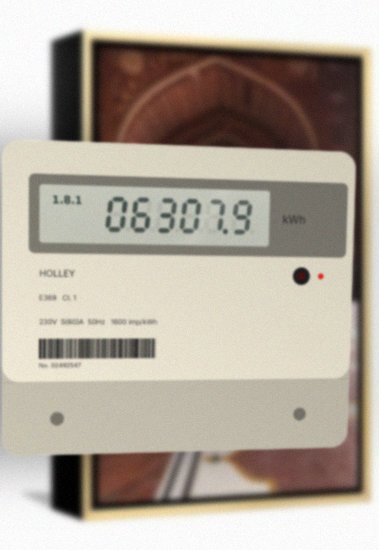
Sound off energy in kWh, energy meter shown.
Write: 6307.9 kWh
